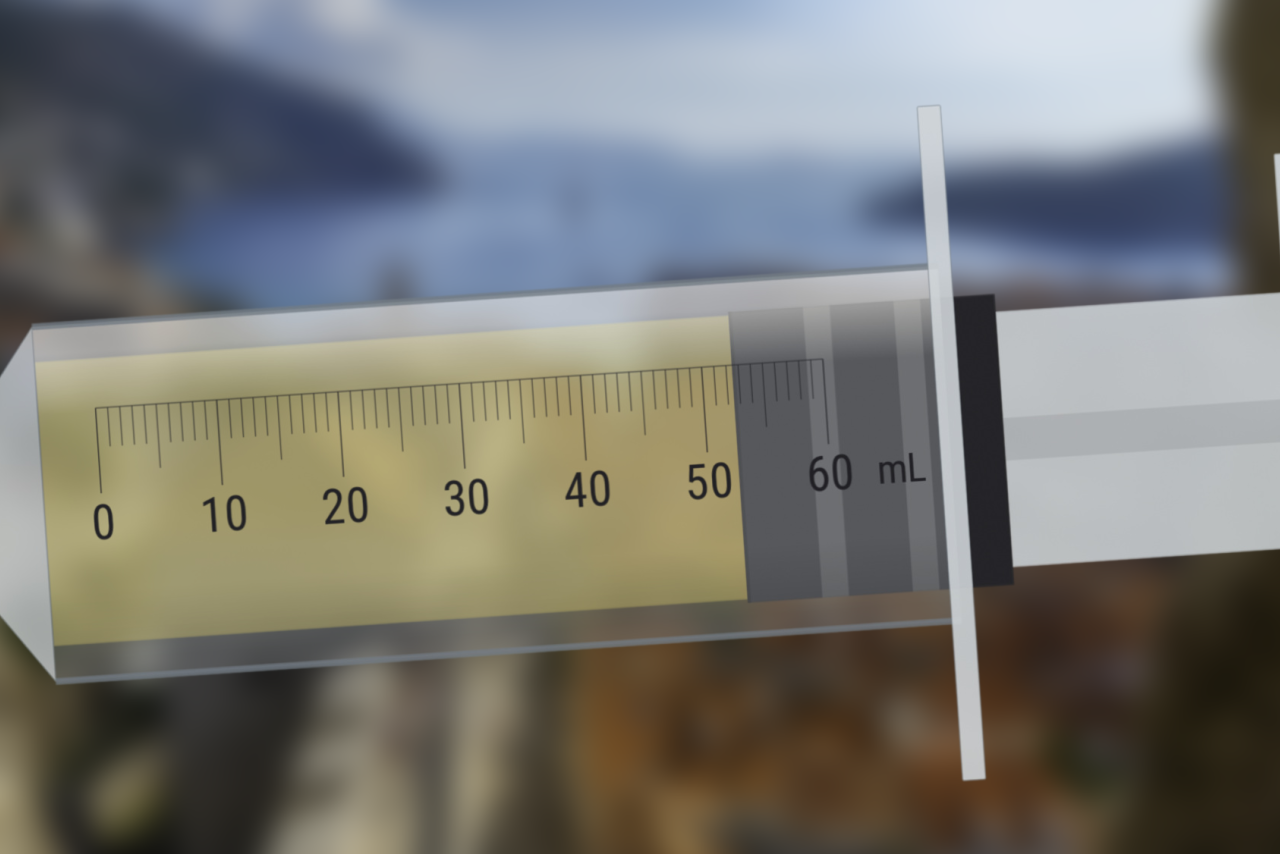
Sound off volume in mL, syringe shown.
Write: 52.5 mL
